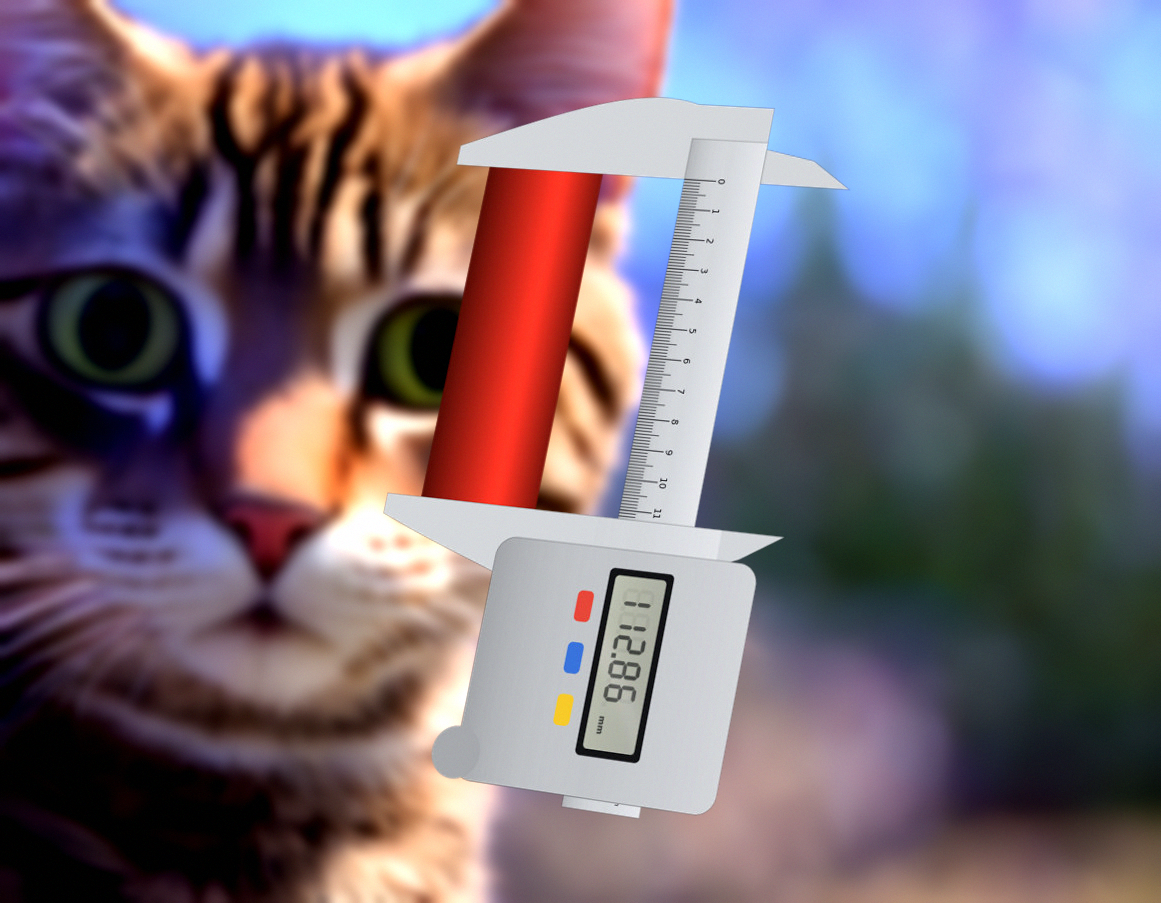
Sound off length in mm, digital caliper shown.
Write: 112.86 mm
